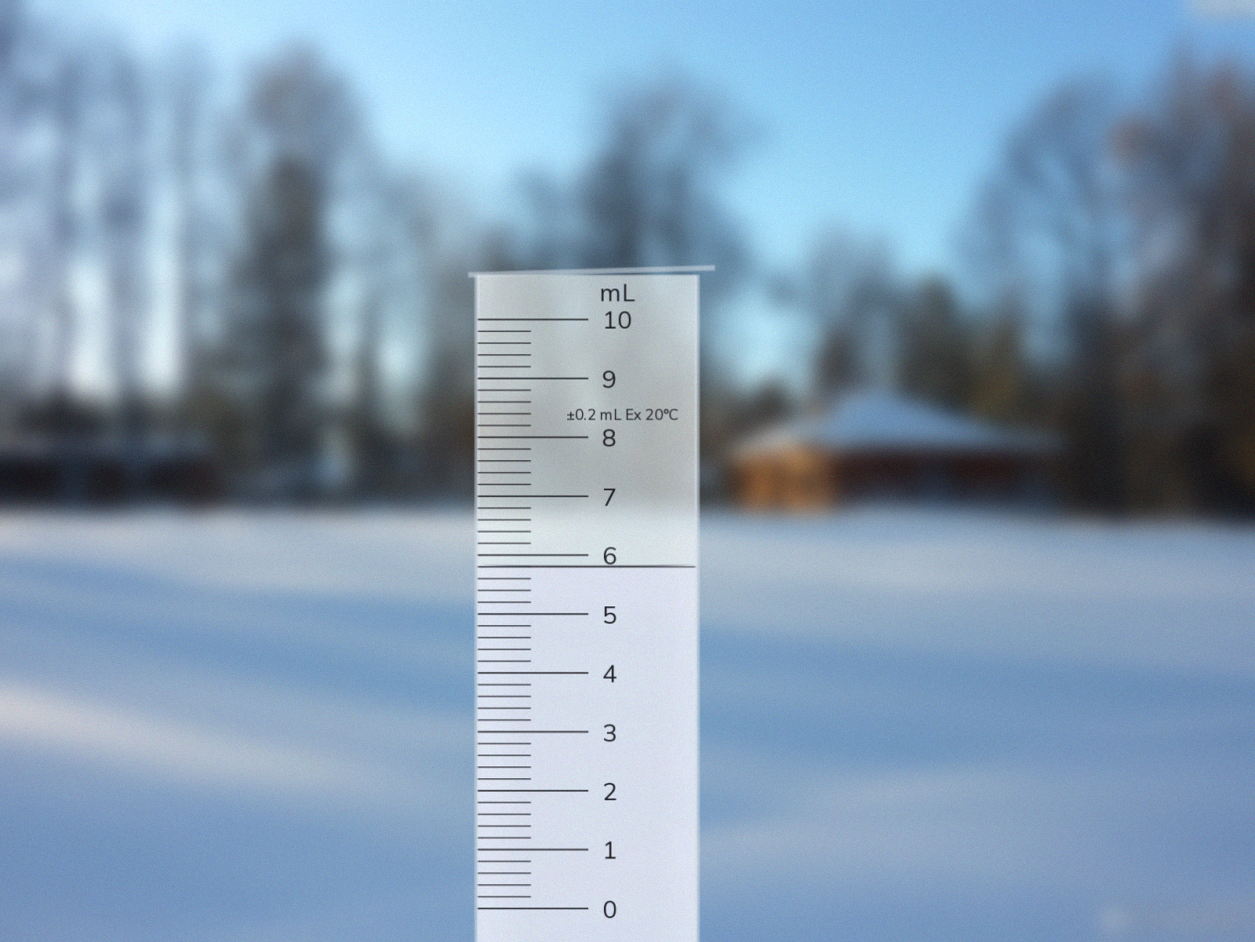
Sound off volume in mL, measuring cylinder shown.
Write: 5.8 mL
